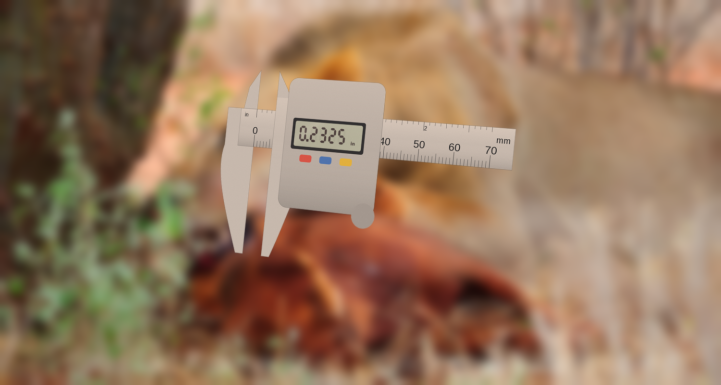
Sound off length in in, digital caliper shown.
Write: 0.2325 in
